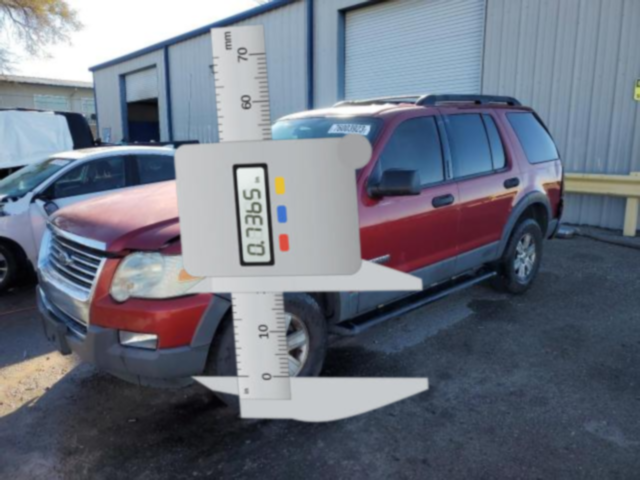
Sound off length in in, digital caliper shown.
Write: 0.7365 in
